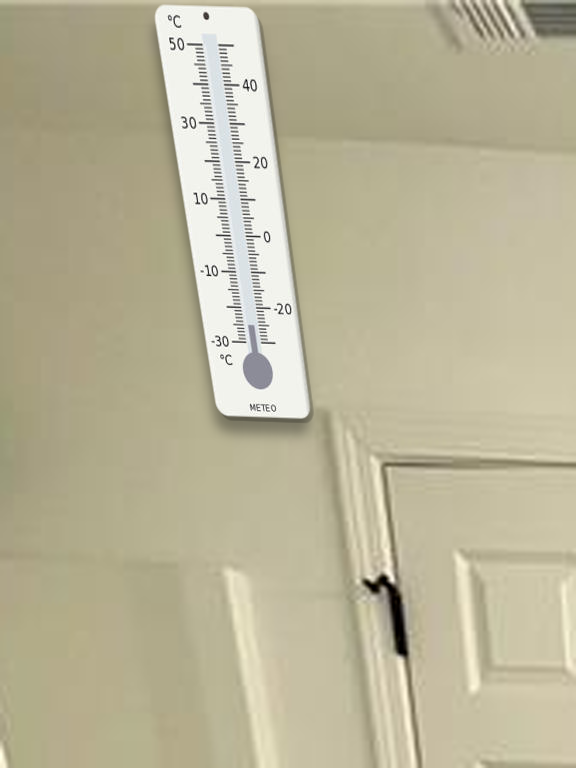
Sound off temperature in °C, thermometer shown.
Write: -25 °C
